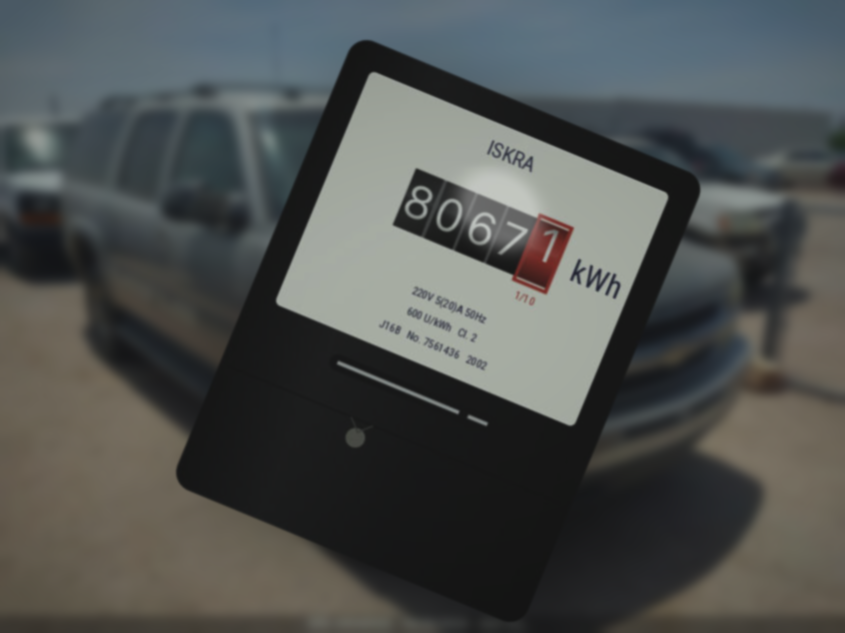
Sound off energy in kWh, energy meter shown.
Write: 8067.1 kWh
